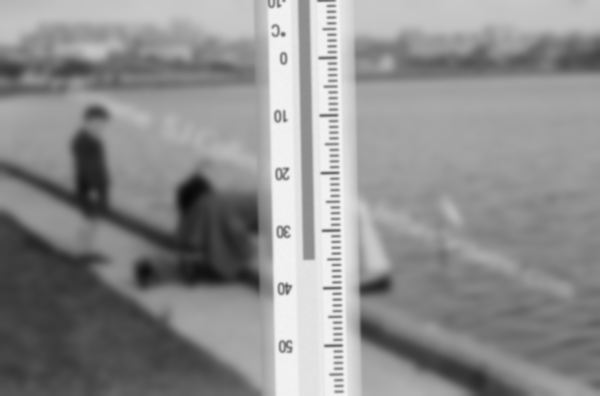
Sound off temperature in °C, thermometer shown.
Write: 35 °C
